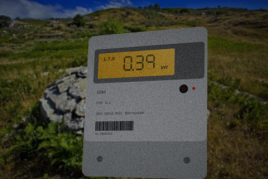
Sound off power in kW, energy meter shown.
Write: 0.39 kW
